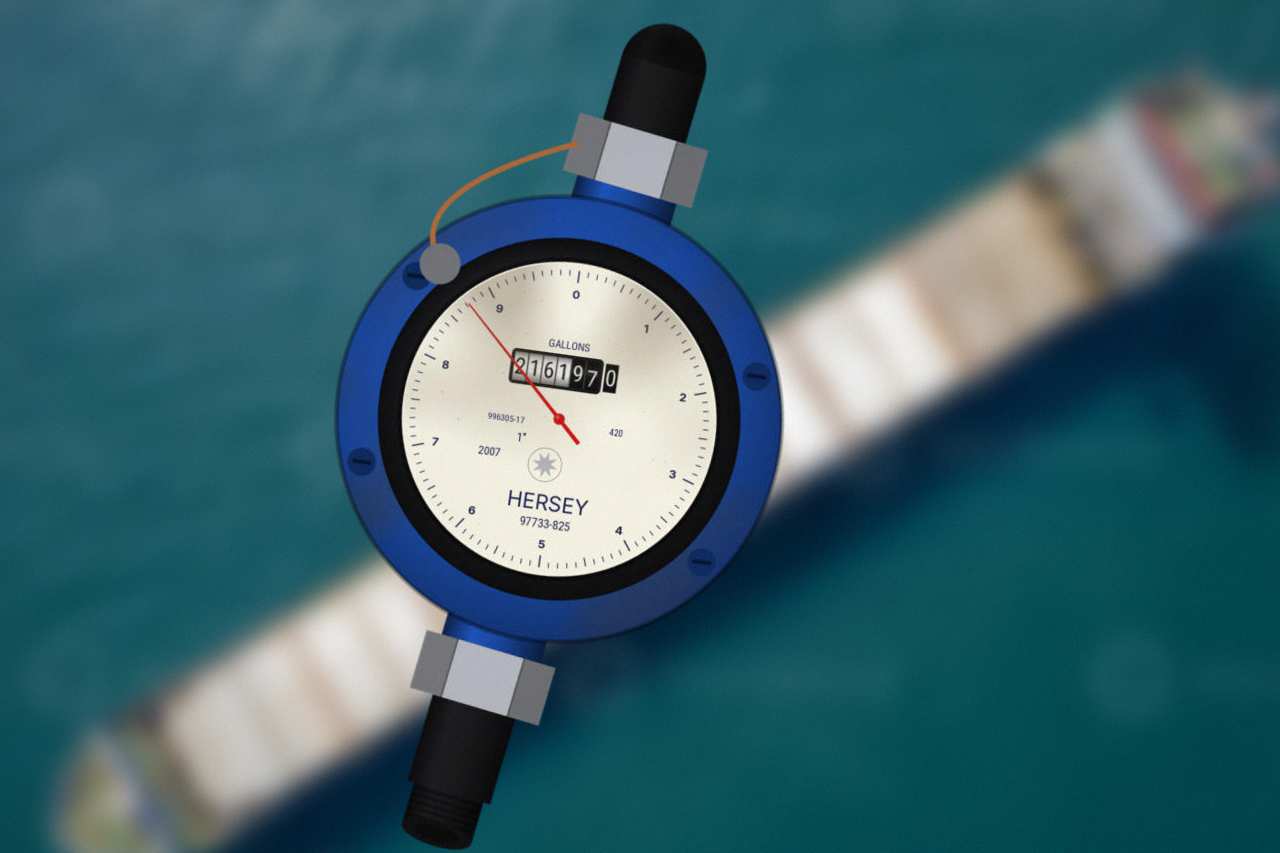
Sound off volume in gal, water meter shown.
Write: 2161968.7 gal
